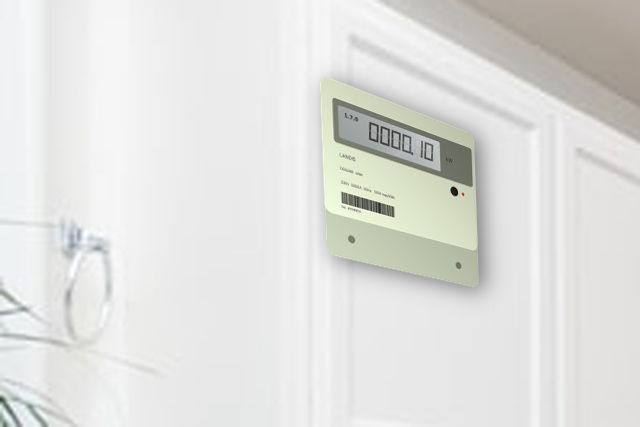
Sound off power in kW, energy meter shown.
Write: 0.10 kW
